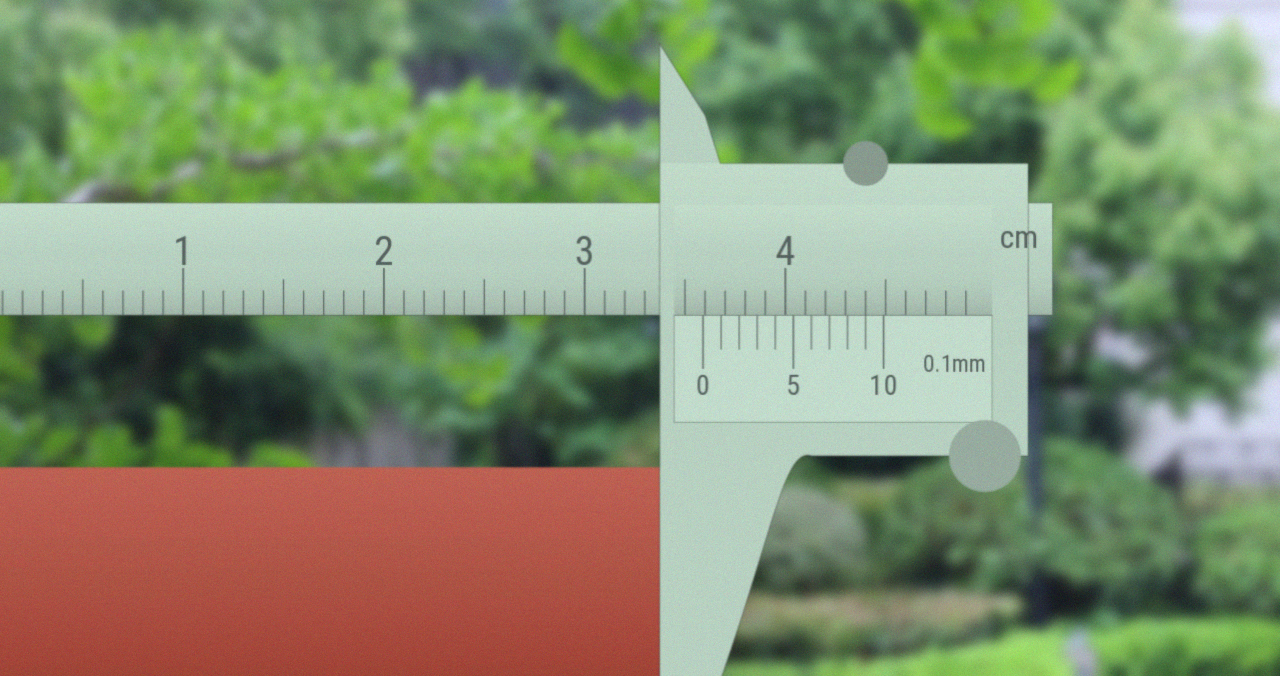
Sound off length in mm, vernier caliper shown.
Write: 35.9 mm
